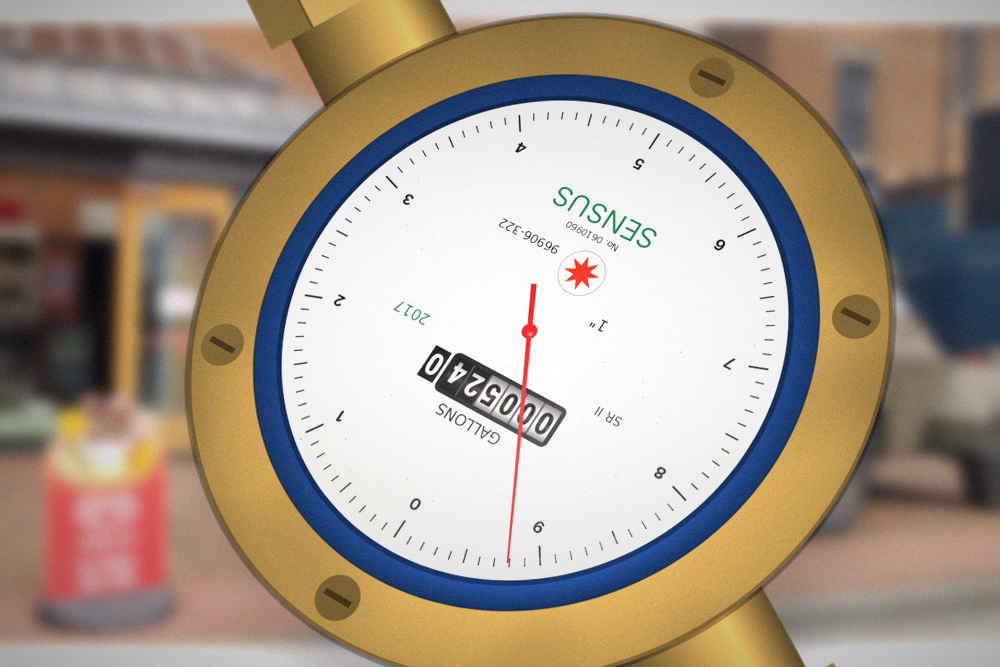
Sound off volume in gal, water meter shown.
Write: 5239.2 gal
